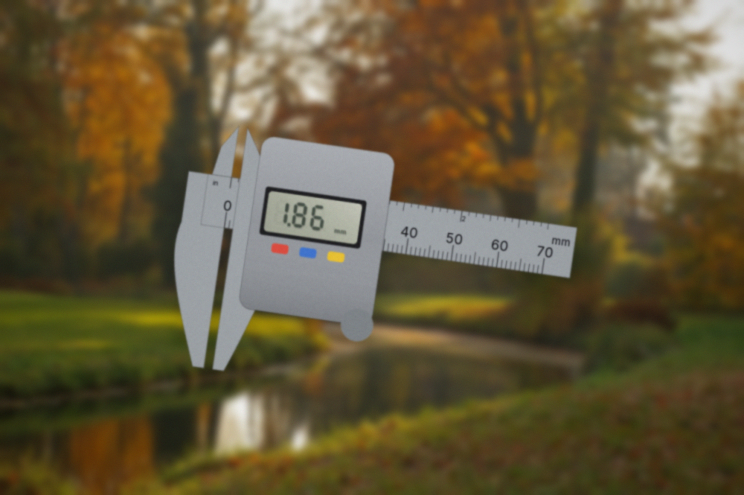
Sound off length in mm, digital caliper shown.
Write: 1.86 mm
